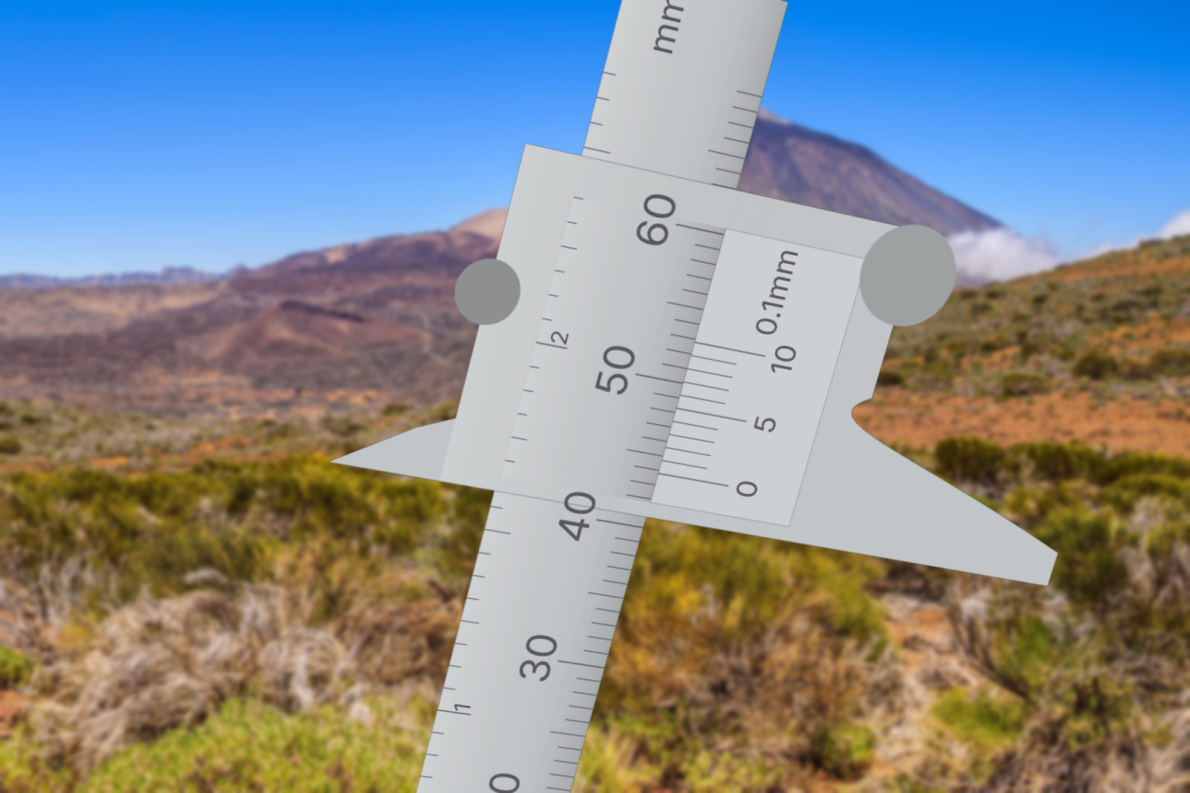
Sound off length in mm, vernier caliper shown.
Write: 43.8 mm
